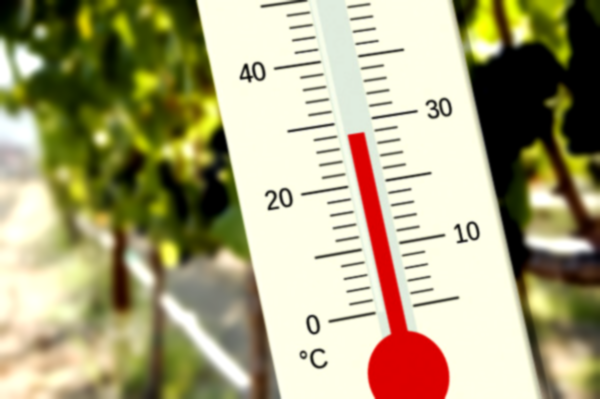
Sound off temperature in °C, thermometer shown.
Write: 28 °C
